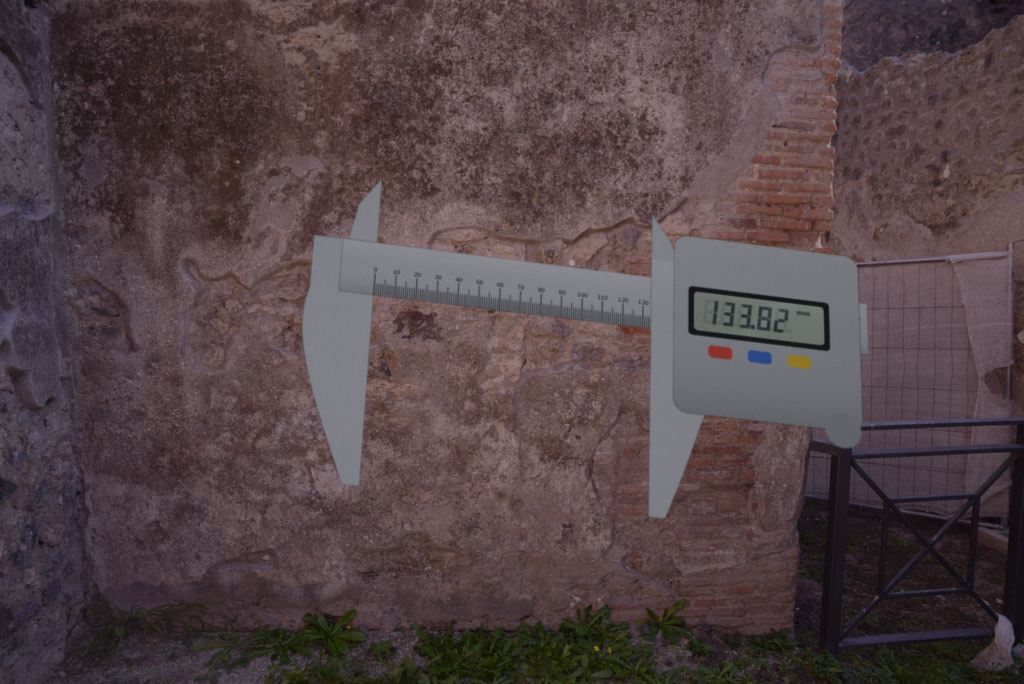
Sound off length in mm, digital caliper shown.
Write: 133.82 mm
